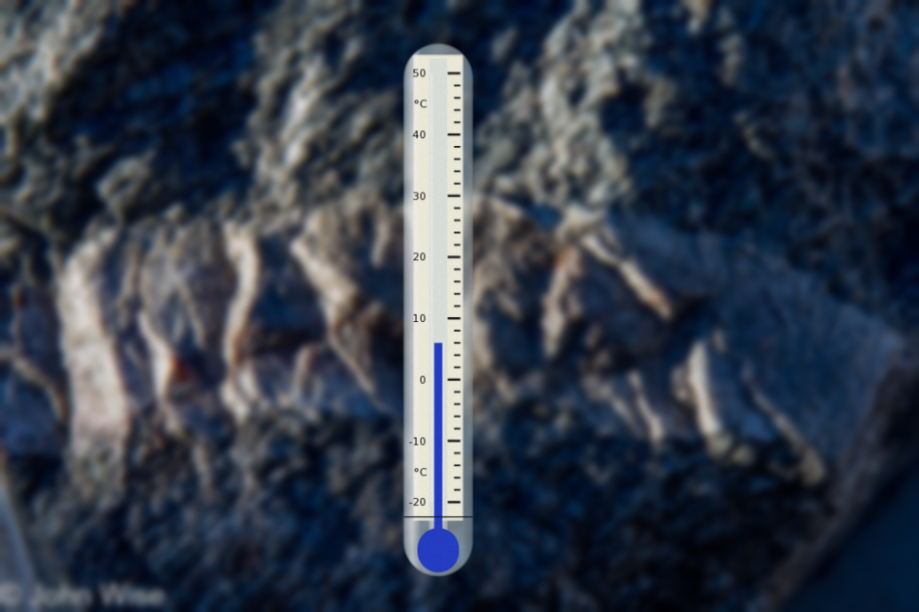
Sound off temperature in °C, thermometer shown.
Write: 6 °C
